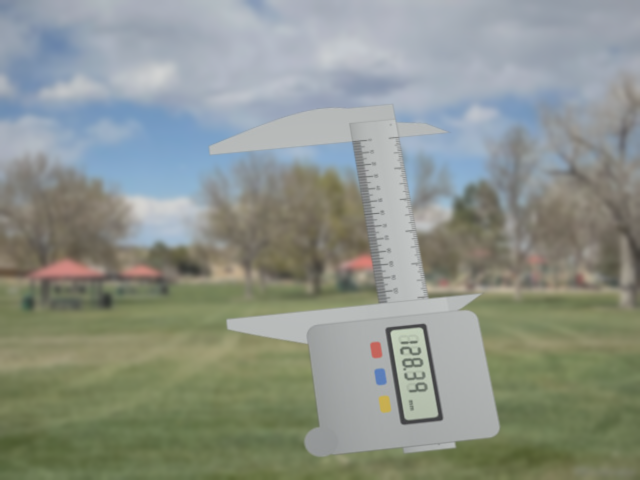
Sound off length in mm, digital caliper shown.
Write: 128.39 mm
